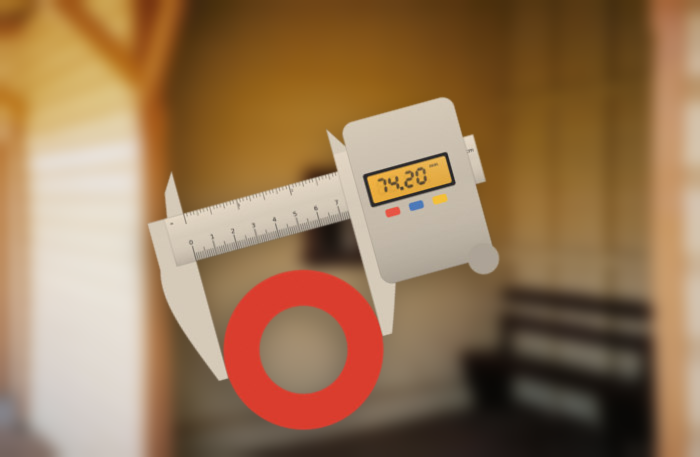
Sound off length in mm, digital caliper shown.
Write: 74.20 mm
